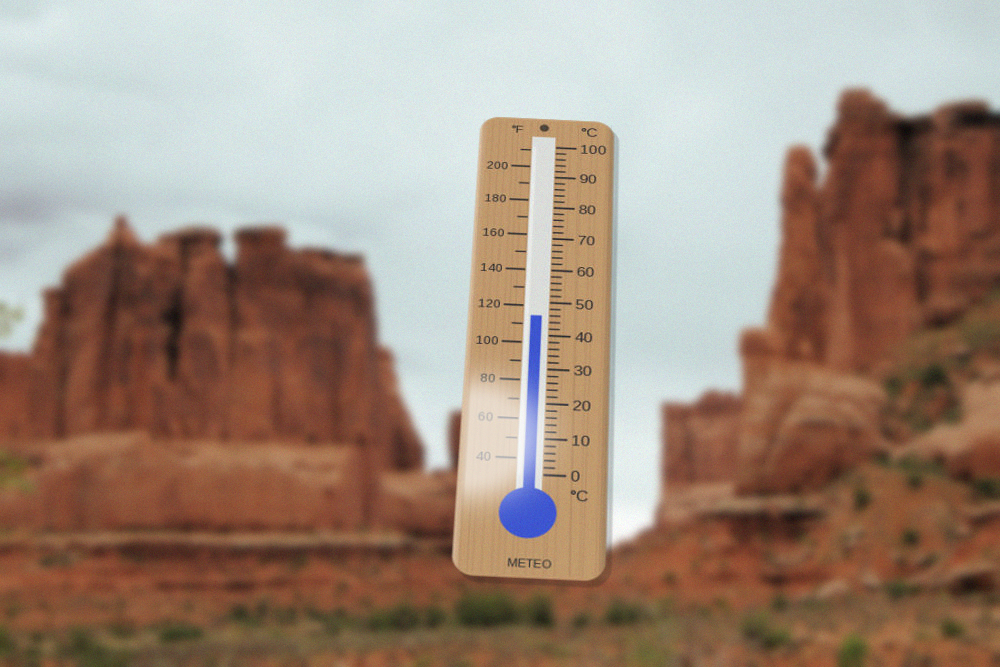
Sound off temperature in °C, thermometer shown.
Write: 46 °C
